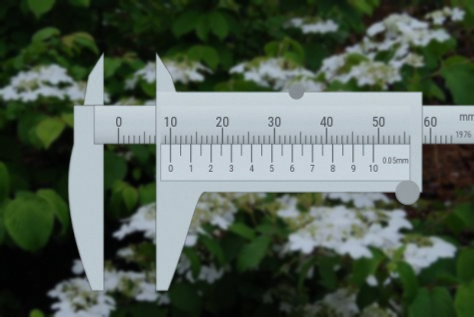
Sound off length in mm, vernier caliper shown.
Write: 10.0 mm
